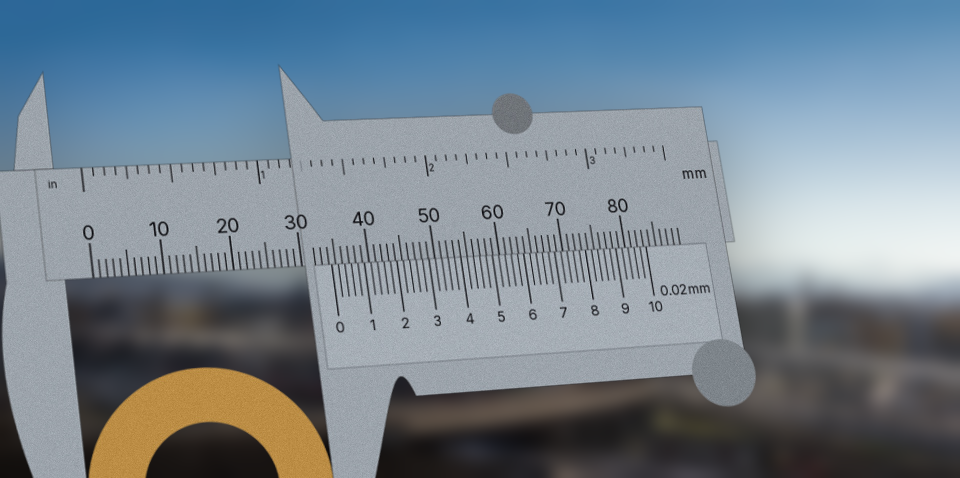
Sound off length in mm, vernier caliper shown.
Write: 34.4 mm
